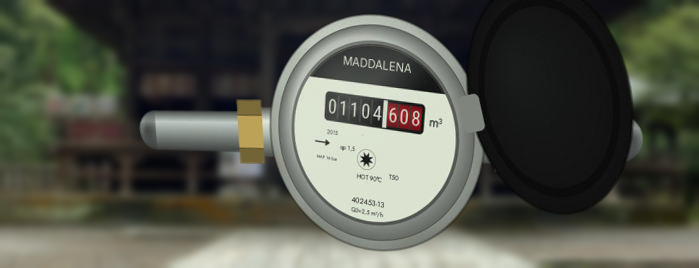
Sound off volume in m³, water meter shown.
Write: 1104.608 m³
